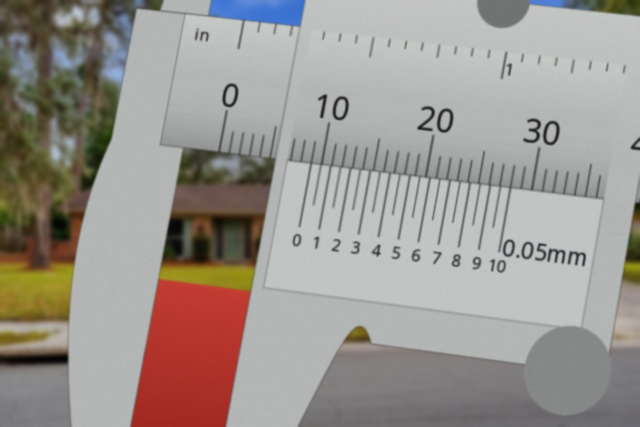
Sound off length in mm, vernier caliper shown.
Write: 9.0 mm
